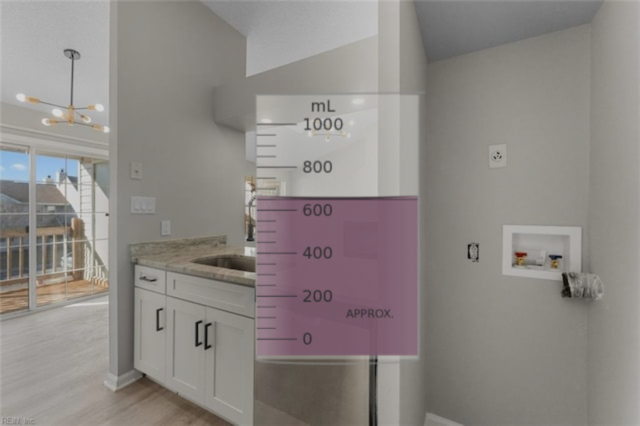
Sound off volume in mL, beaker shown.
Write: 650 mL
